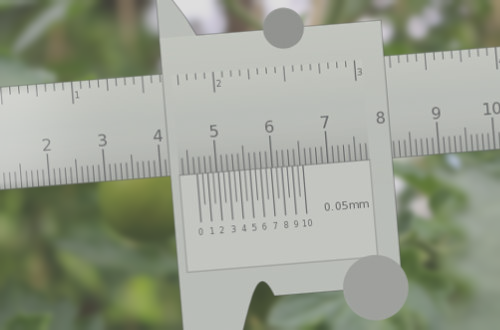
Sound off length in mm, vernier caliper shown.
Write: 46.5 mm
